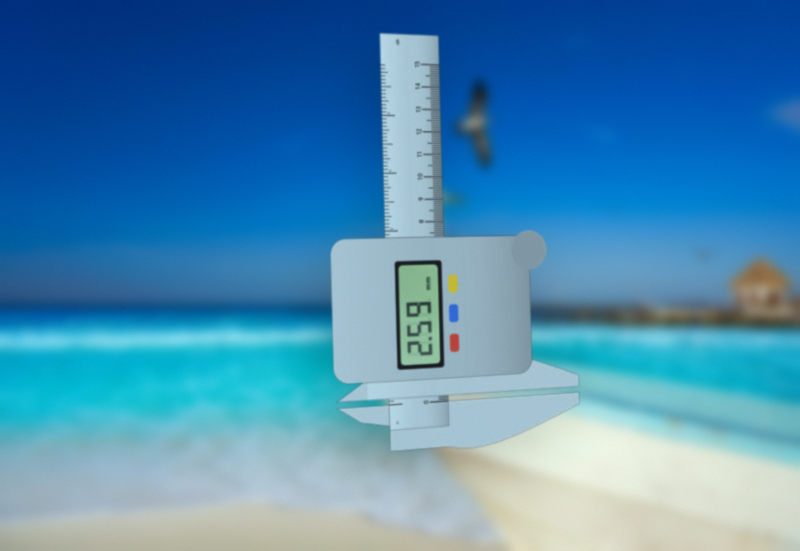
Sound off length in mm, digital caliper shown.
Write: 2.59 mm
